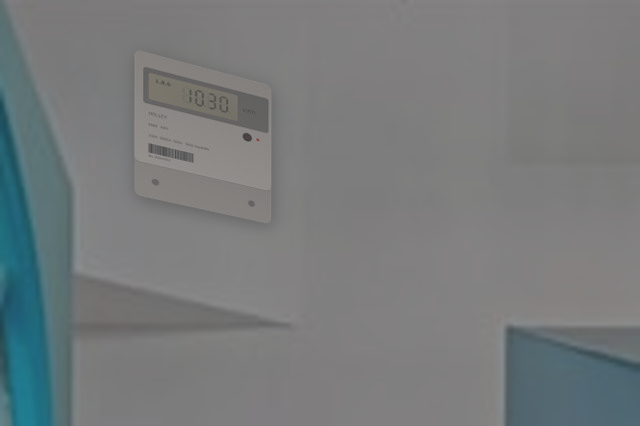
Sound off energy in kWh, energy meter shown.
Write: 1030 kWh
